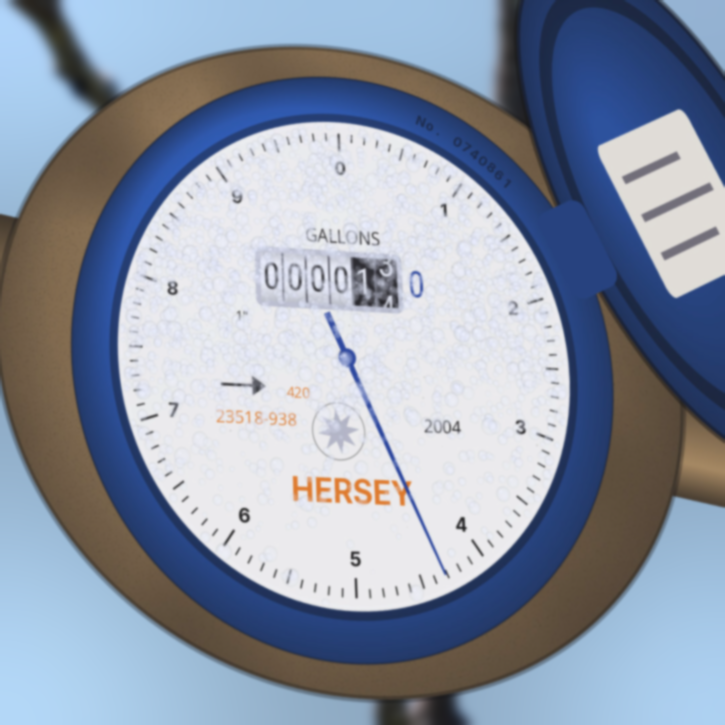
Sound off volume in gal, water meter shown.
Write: 134.3 gal
